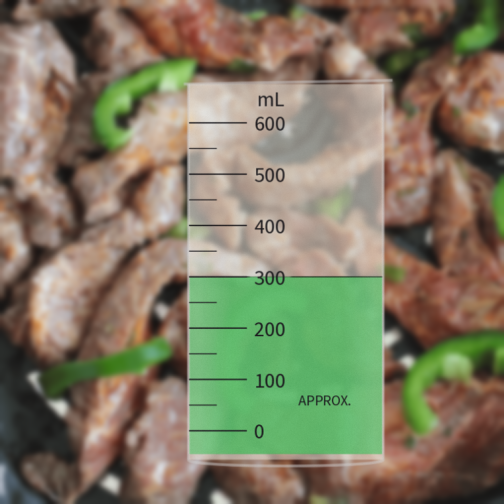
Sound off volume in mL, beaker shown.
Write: 300 mL
